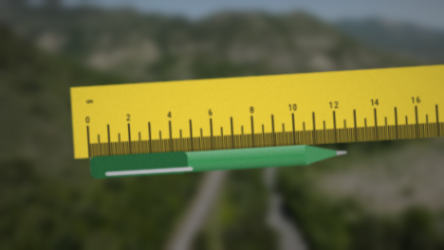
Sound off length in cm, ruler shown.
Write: 12.5 cm
